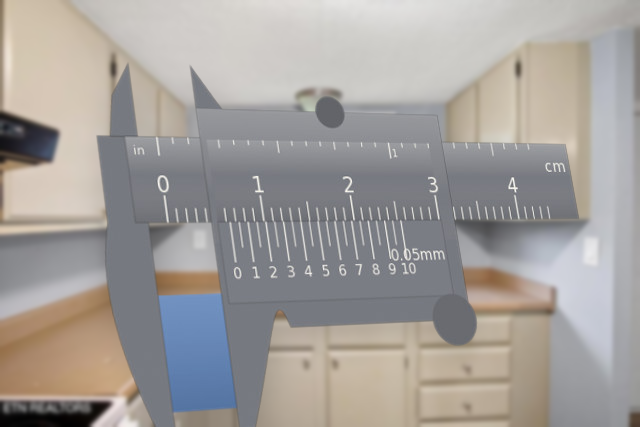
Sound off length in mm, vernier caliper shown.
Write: 6.4 mm
